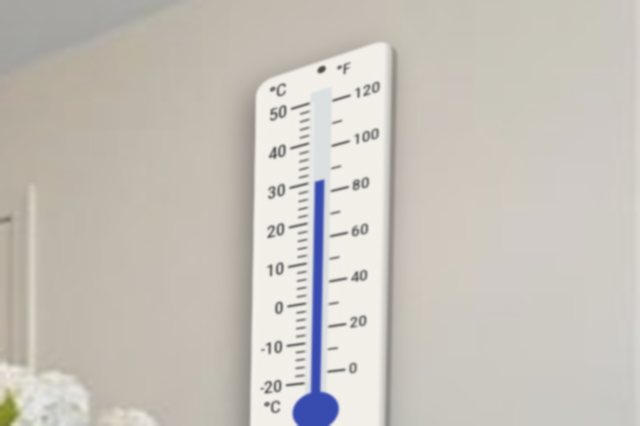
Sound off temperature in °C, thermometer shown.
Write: 30 °C
